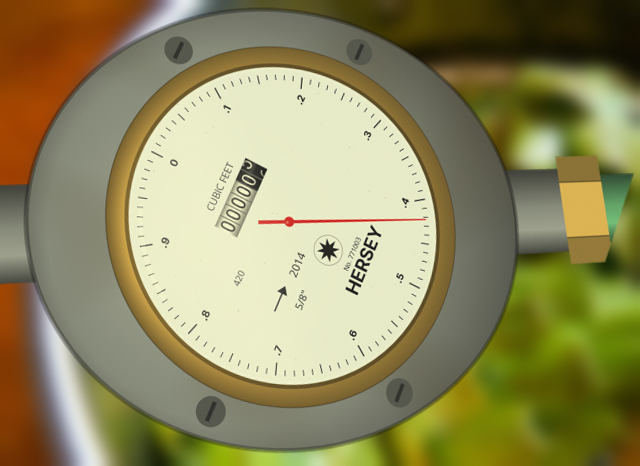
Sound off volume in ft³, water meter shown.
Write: 5.42 ft³
